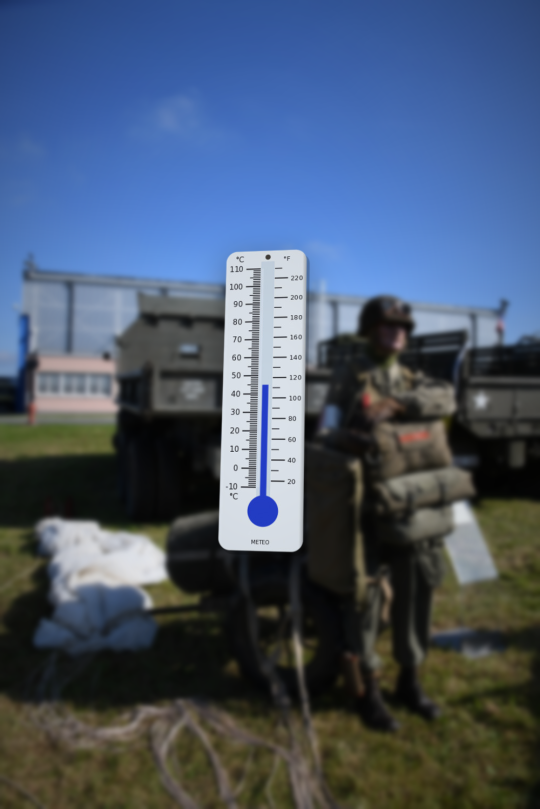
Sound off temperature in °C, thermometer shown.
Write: 45 °C
